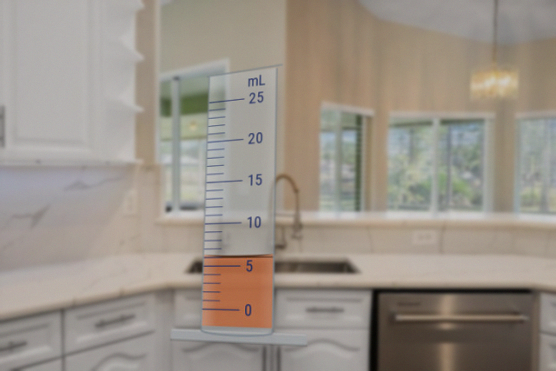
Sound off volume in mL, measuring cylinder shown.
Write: 6 mL
